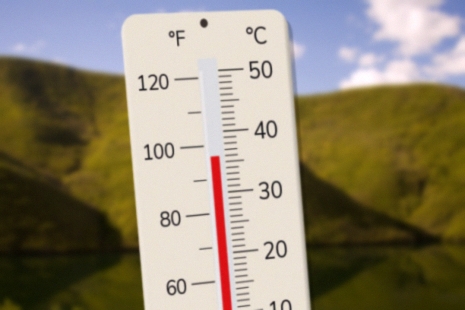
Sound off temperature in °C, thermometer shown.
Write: 36 °C
